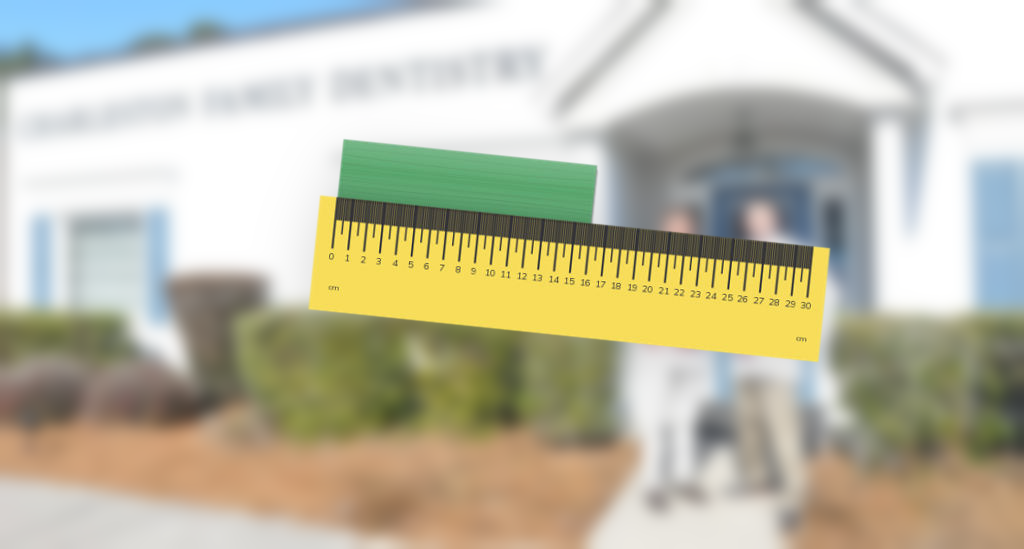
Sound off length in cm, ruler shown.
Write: 16 cm
